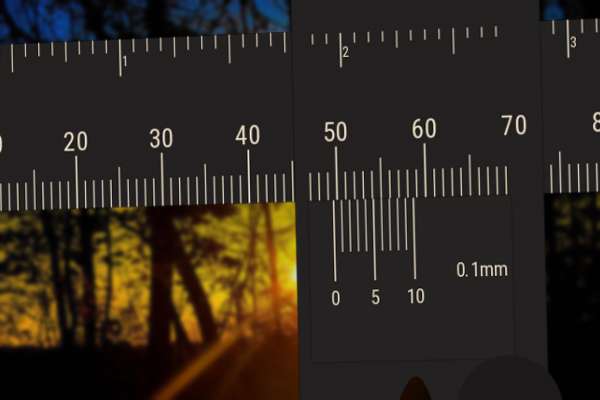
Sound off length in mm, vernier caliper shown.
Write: 49.6 mm
